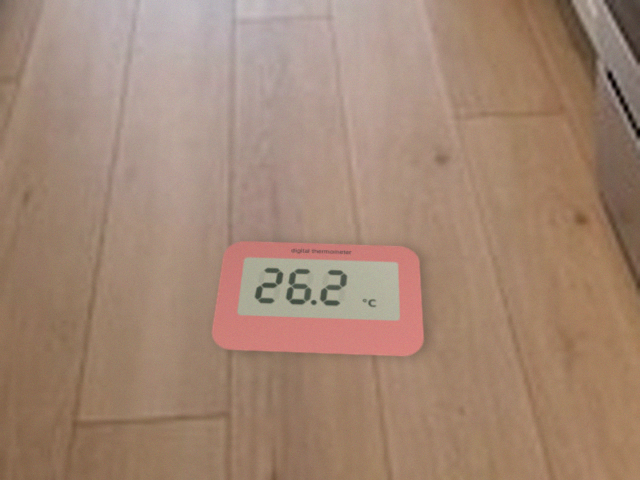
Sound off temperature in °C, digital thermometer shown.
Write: 26.2 °C
